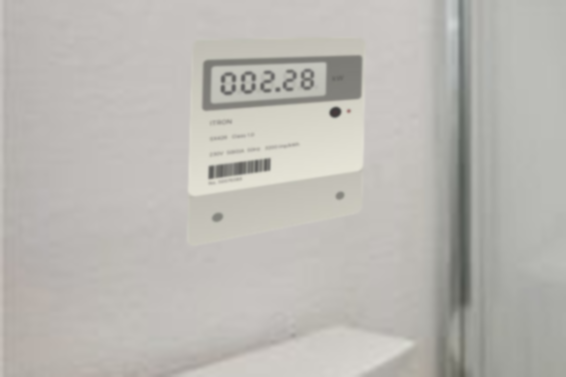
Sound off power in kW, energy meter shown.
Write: 2.28 kW
